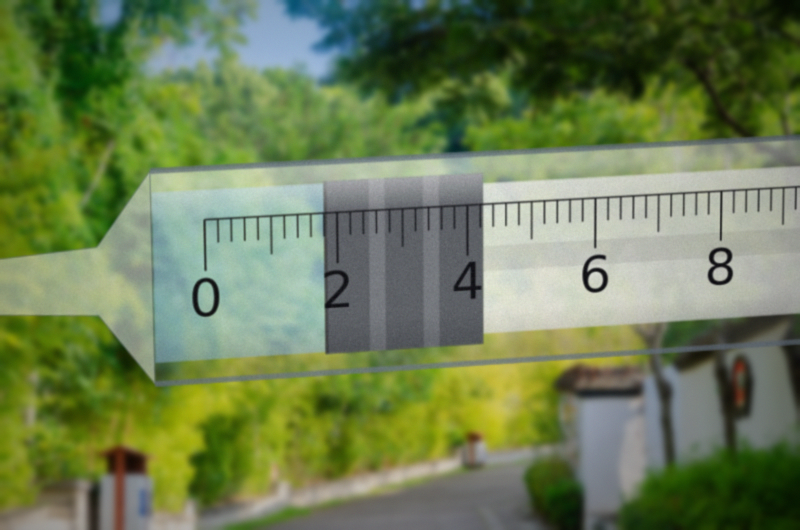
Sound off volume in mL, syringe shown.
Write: 1.8 mL
